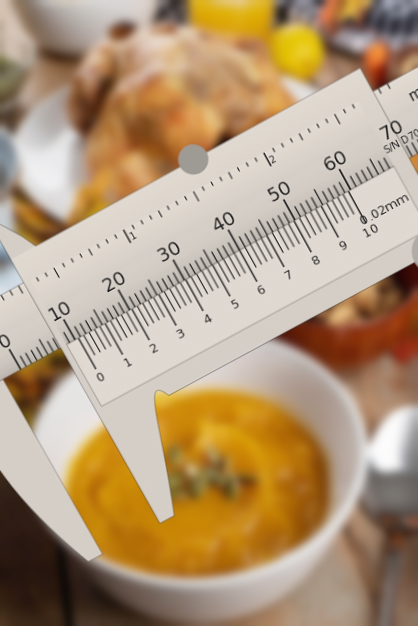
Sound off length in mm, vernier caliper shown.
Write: 10.6 mm
